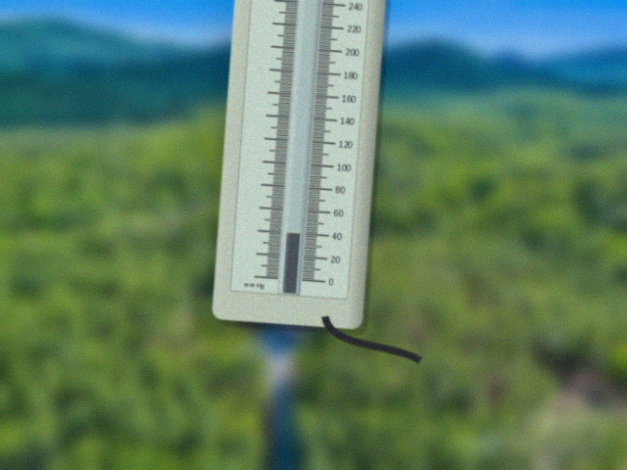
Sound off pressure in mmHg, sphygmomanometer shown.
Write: 40 mmHg
